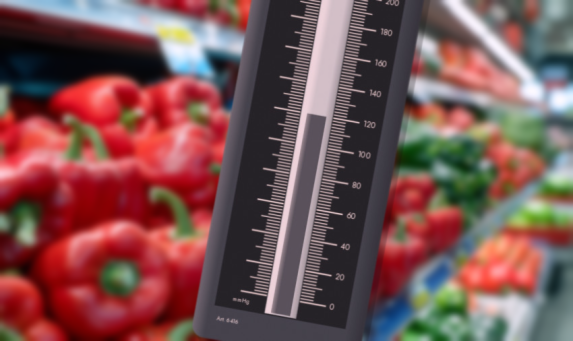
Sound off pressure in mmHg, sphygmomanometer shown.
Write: 120 mmHg
